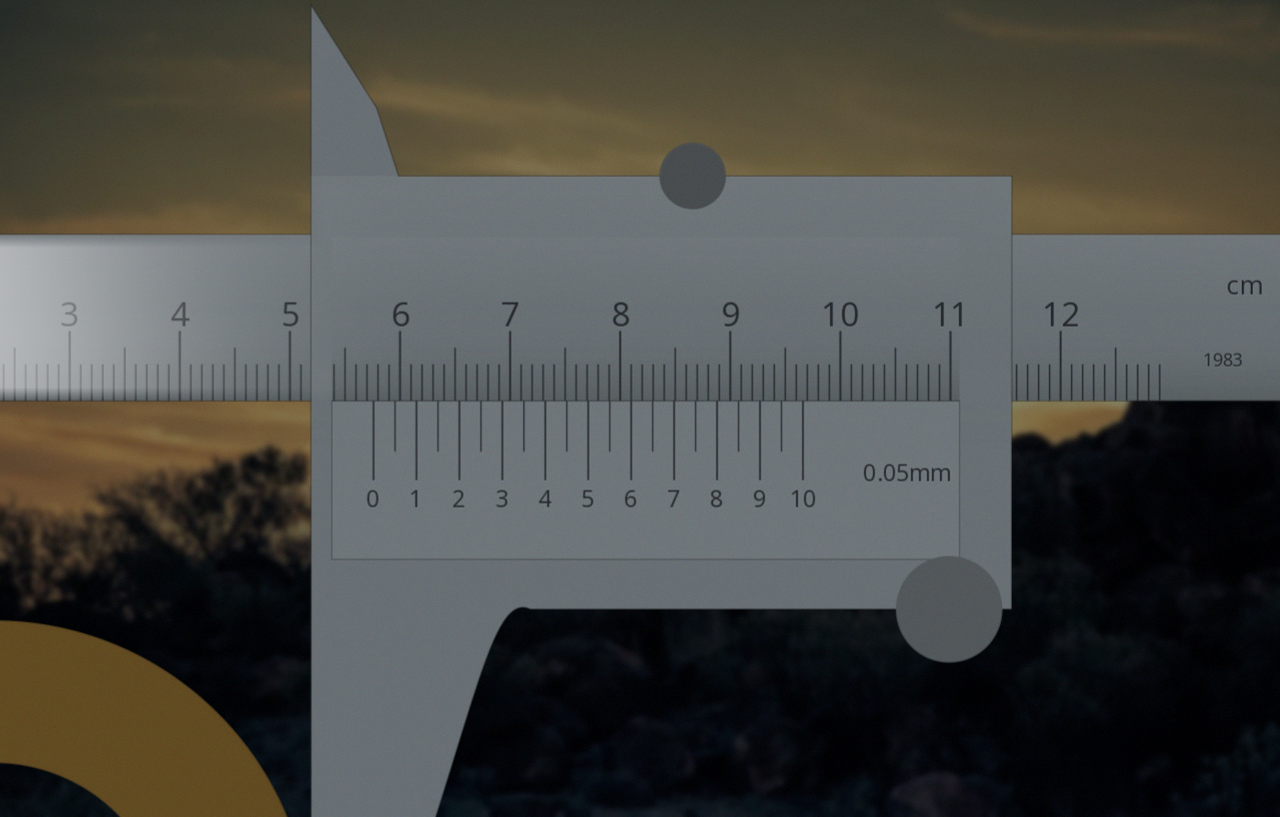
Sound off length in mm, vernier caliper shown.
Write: 57.6 mm
